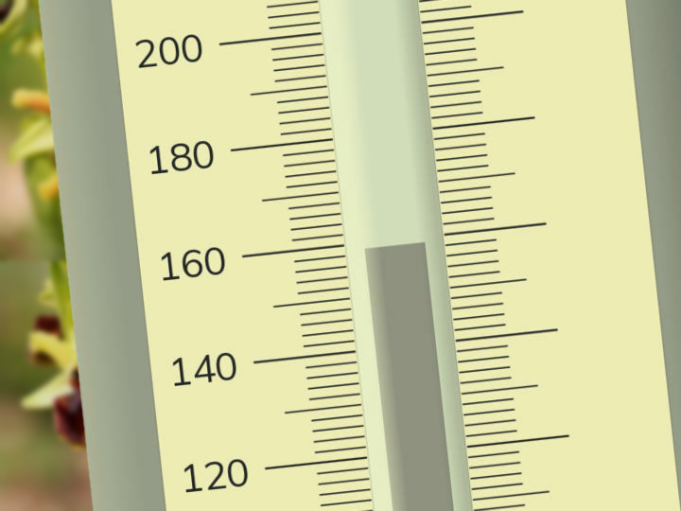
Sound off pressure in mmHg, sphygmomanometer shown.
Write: 159 mmHg
